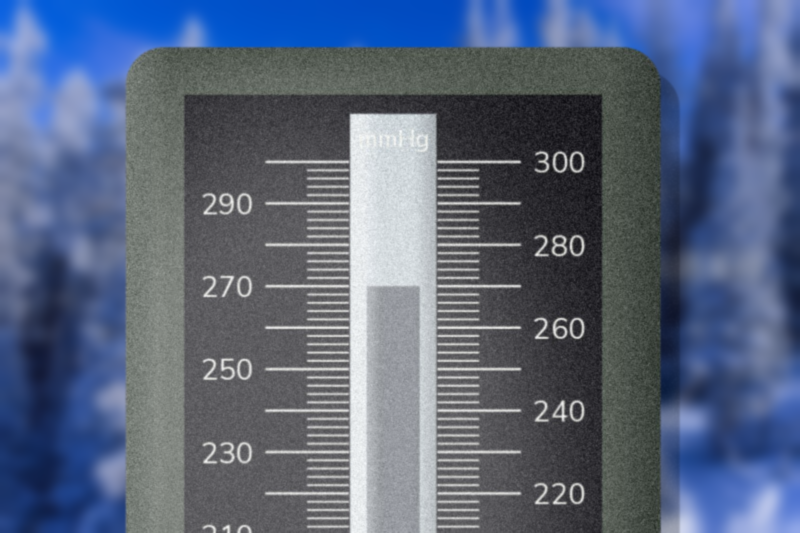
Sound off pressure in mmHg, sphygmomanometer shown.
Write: 270 mmHg
